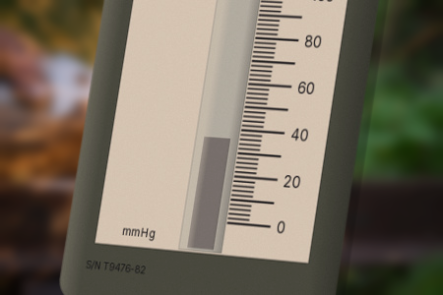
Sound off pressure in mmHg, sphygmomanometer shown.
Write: 36 mmHg
